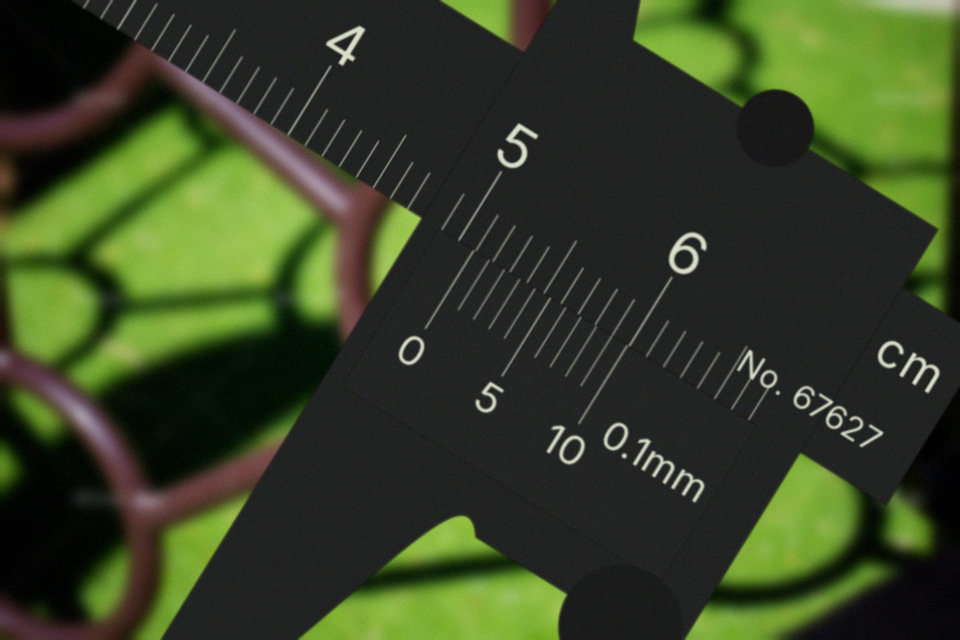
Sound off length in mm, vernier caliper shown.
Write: 50.9 mm
